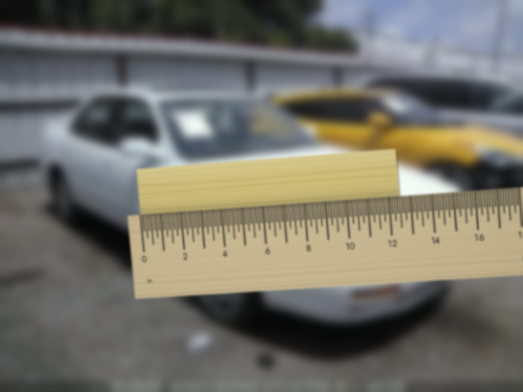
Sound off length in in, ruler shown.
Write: 12.5 in
